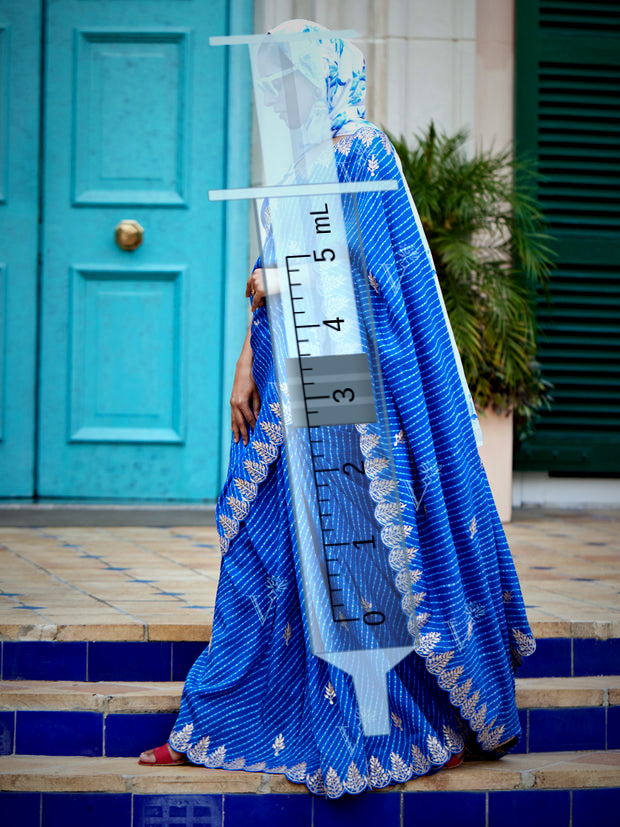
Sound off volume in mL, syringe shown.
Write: 2.6 mL
